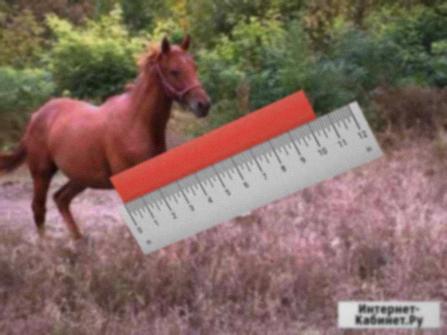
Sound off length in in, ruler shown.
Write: 10.5 in
